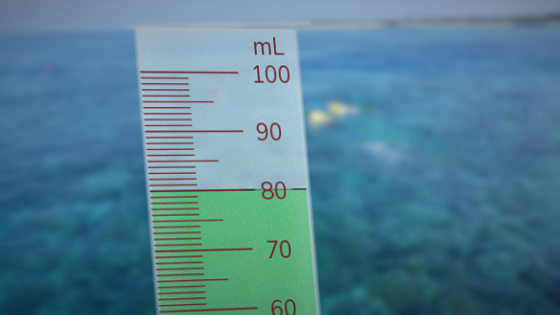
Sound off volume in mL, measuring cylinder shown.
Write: 80 mL
